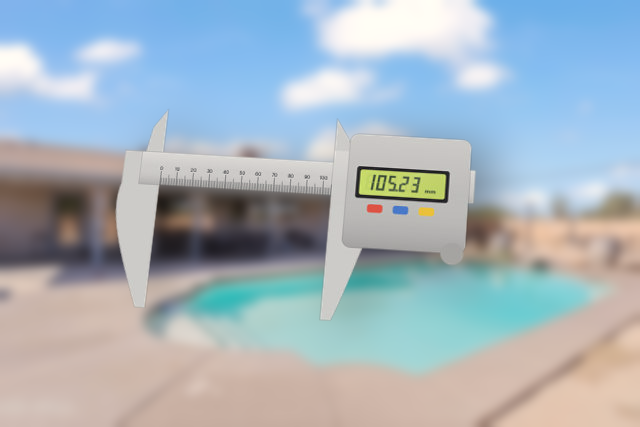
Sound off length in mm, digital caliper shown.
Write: 105.23 mm
